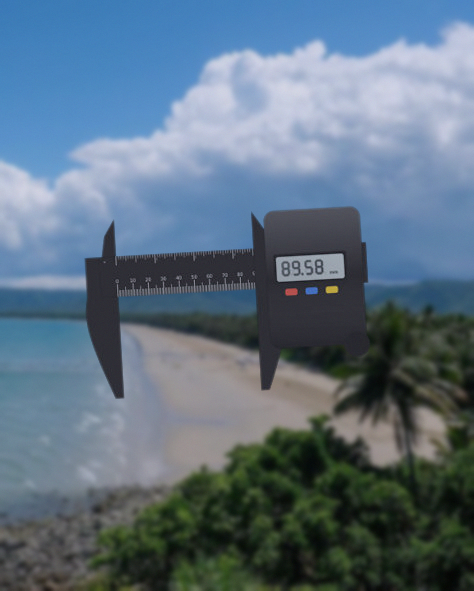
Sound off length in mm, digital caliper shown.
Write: 89.58 mm
